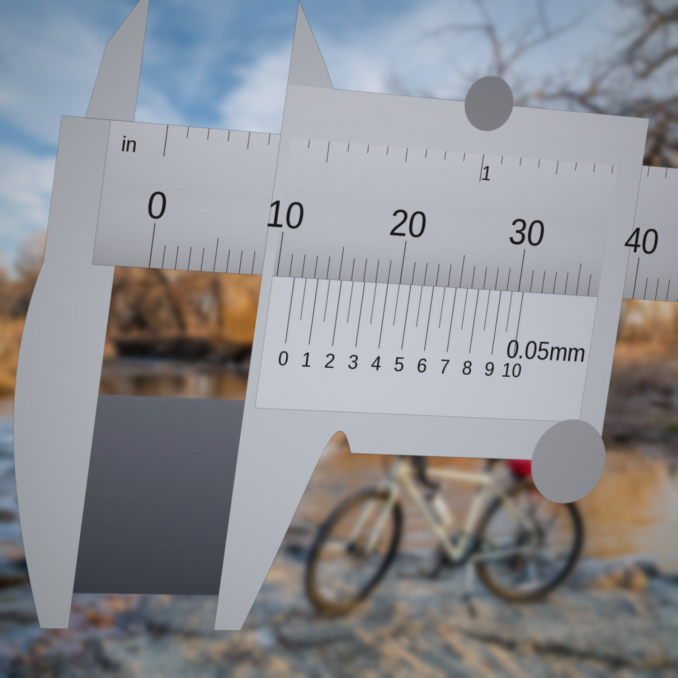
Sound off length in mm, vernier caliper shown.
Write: 11.4 mm
